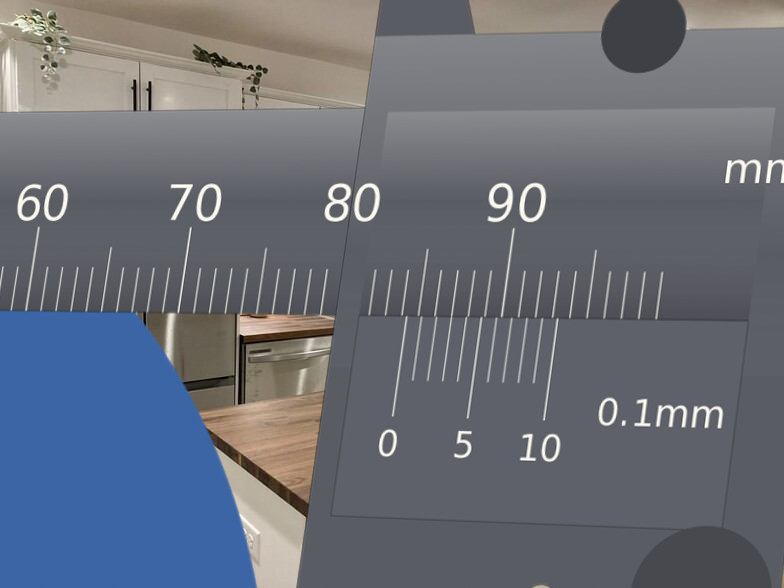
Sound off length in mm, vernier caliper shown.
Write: 84.3 mm
